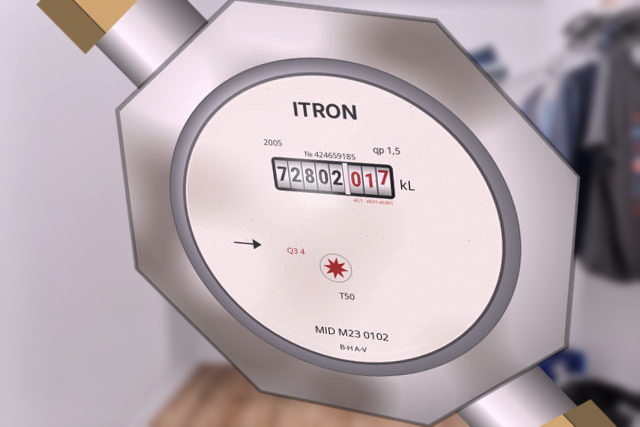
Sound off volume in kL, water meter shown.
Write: 72802.017 kL
